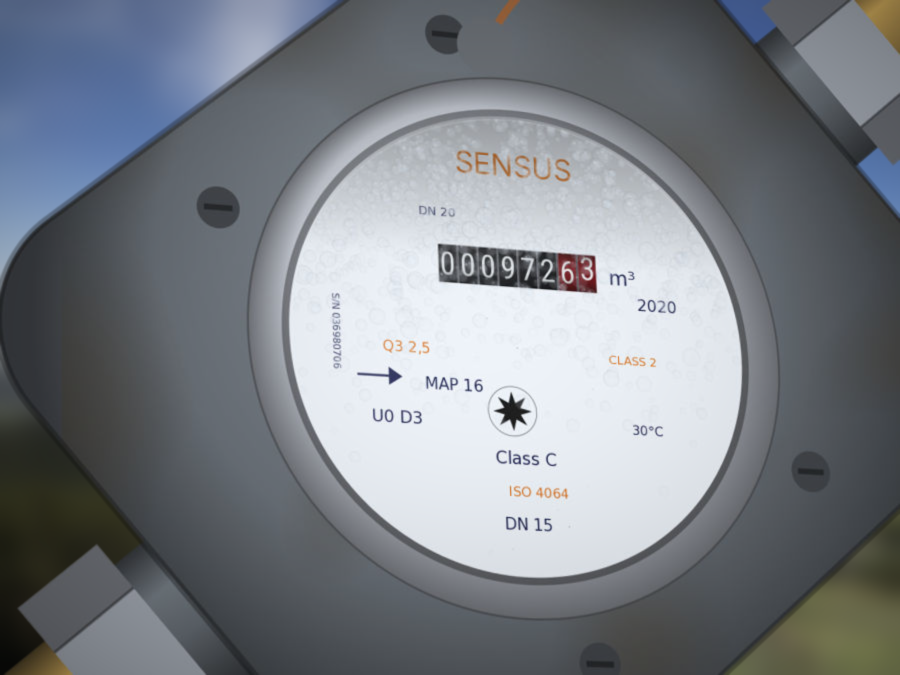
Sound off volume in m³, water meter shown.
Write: 972.63 m³
